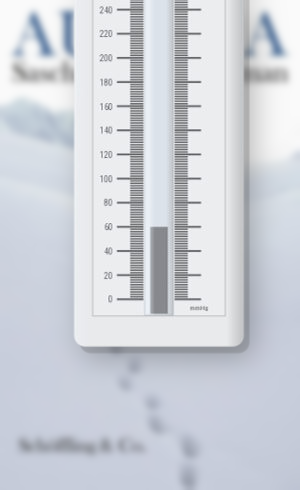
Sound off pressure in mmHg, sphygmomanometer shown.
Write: 60 mmHg
